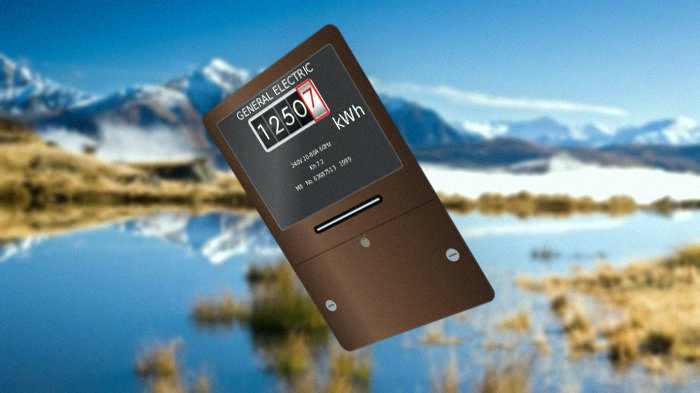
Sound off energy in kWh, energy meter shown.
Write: 1250.7 kWh
